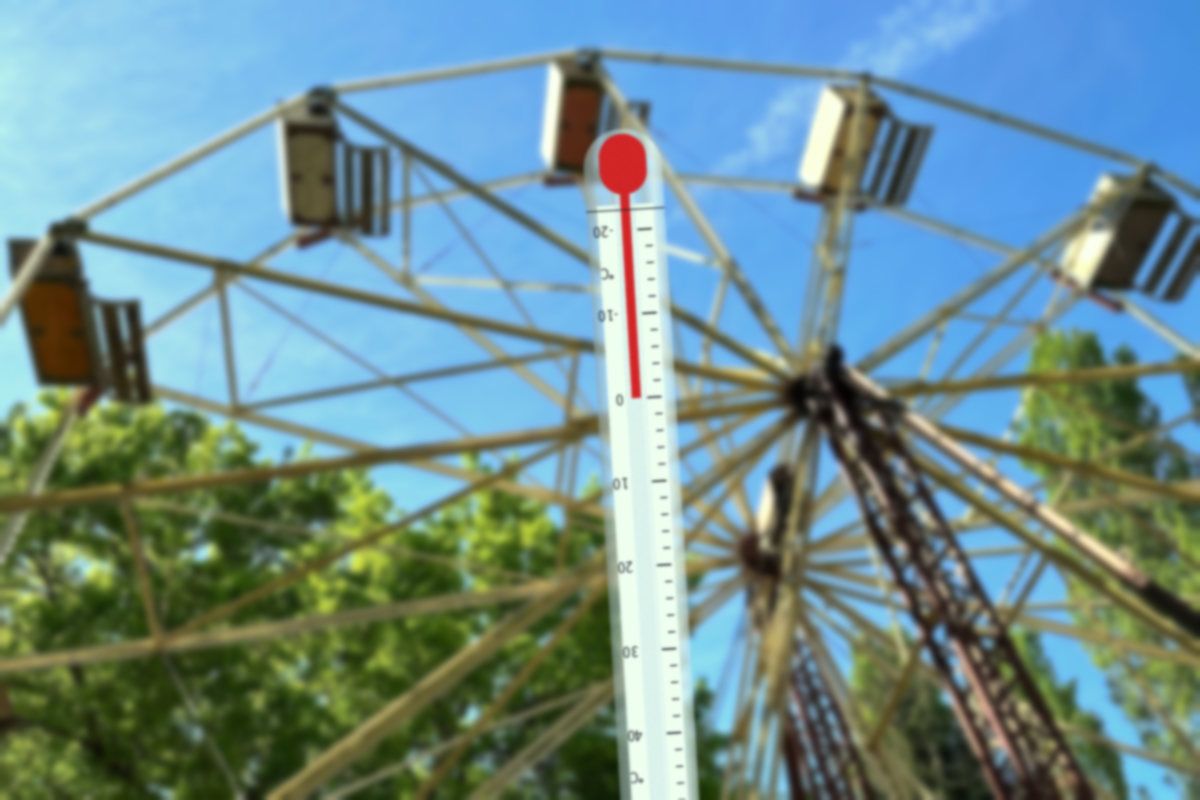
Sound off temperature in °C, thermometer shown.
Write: 0 °C
